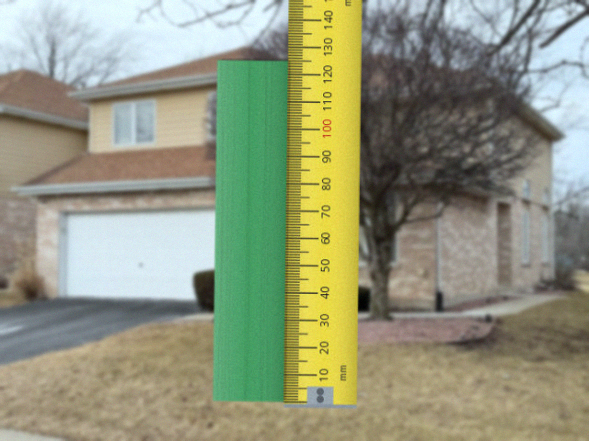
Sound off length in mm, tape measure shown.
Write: 125 mm
